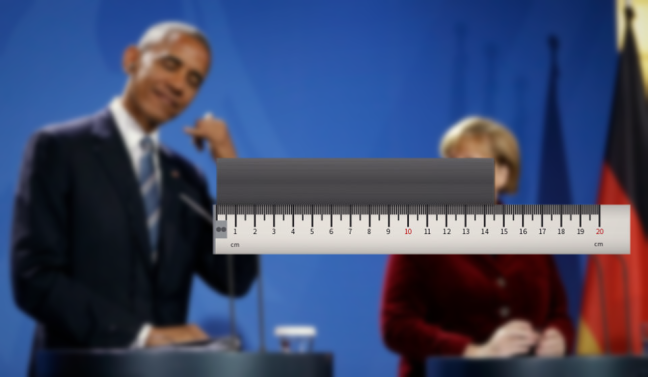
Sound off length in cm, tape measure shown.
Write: 14.5 cm
